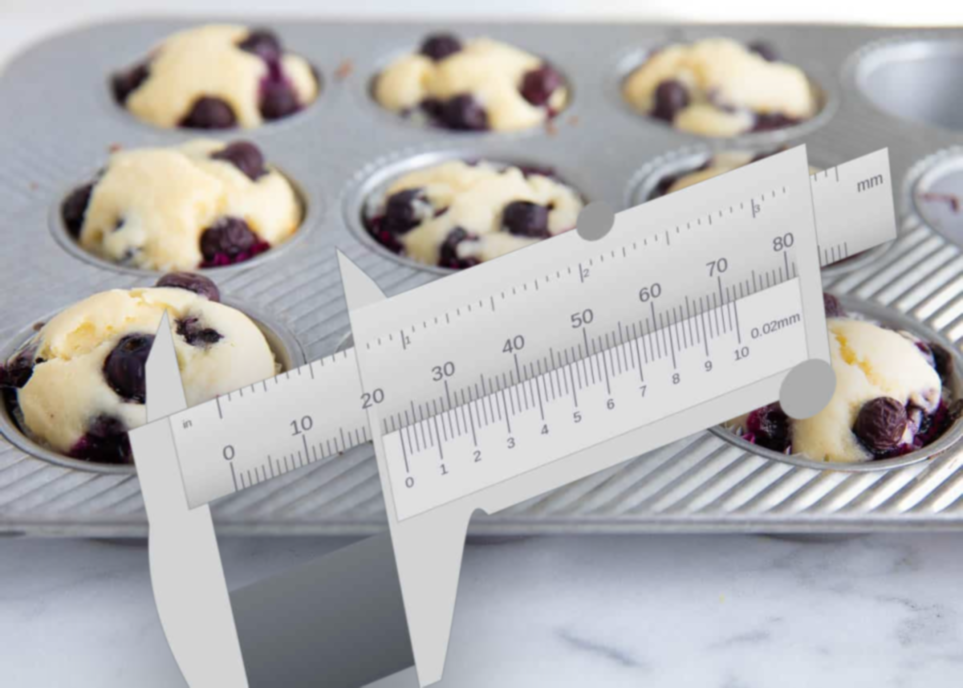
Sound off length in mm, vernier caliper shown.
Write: 22.8 mm
